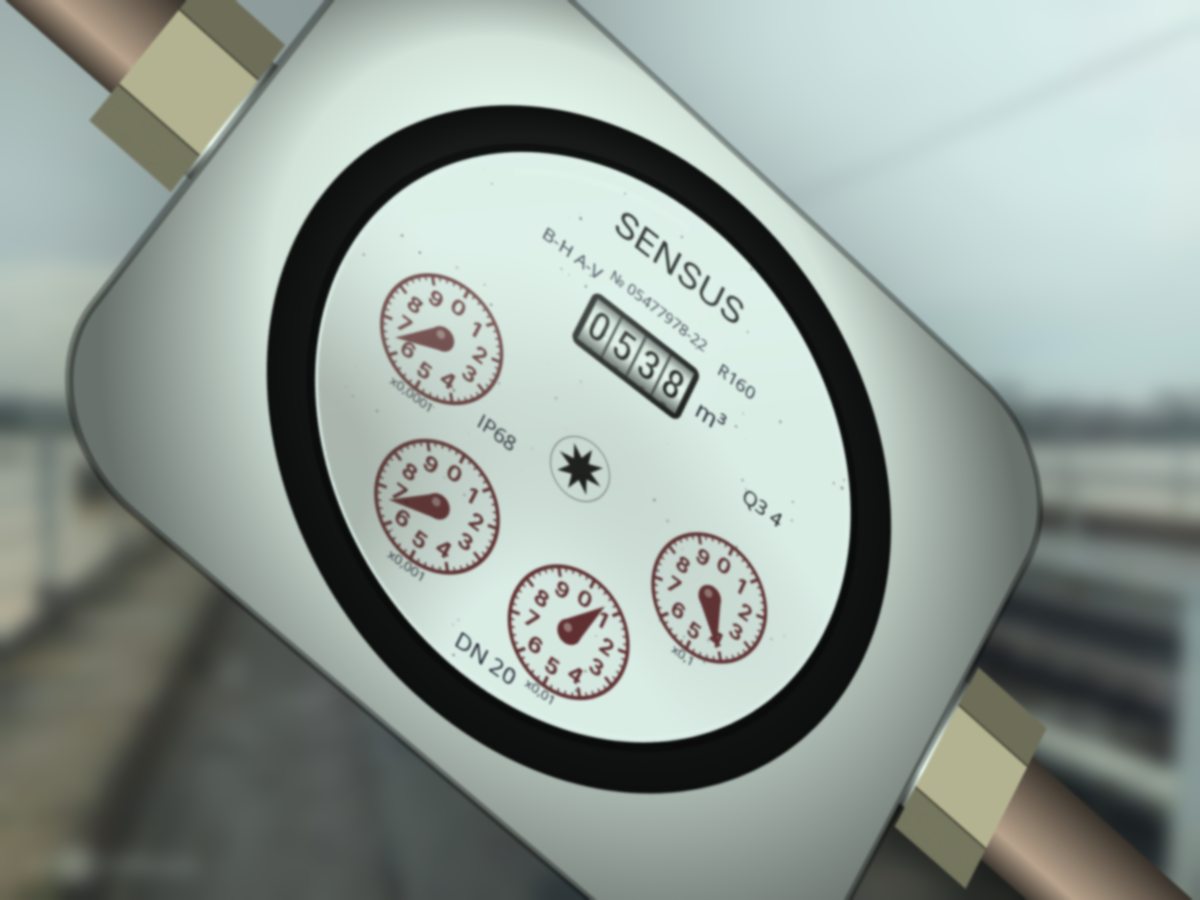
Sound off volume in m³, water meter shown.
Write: 538.4066 m³
